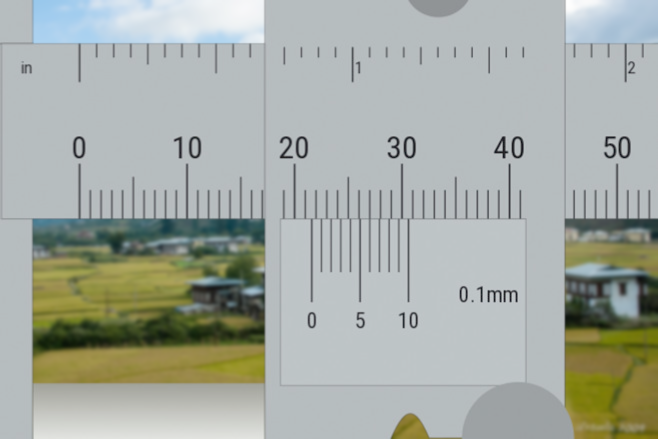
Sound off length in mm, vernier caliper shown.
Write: 21.6 mm
